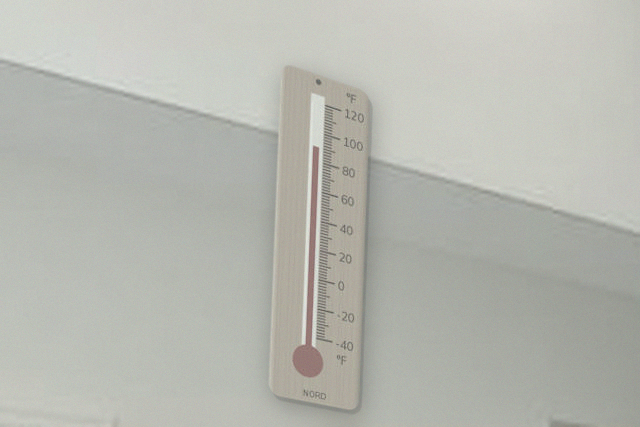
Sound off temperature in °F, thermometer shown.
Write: 90 °F
